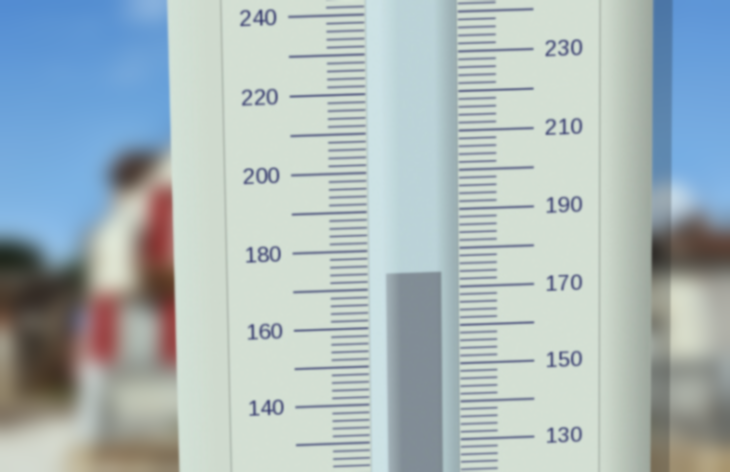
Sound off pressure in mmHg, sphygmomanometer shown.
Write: 174 mmHg
